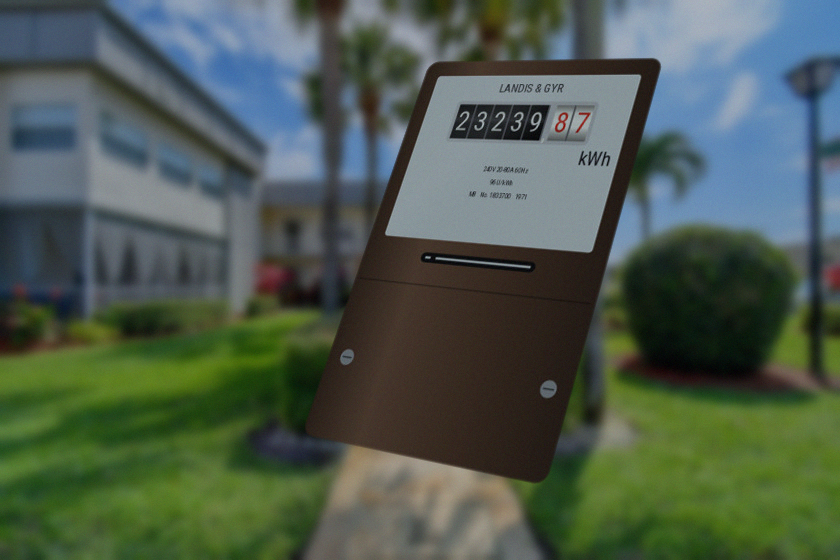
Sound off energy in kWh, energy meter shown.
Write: 23239.87 kWh
